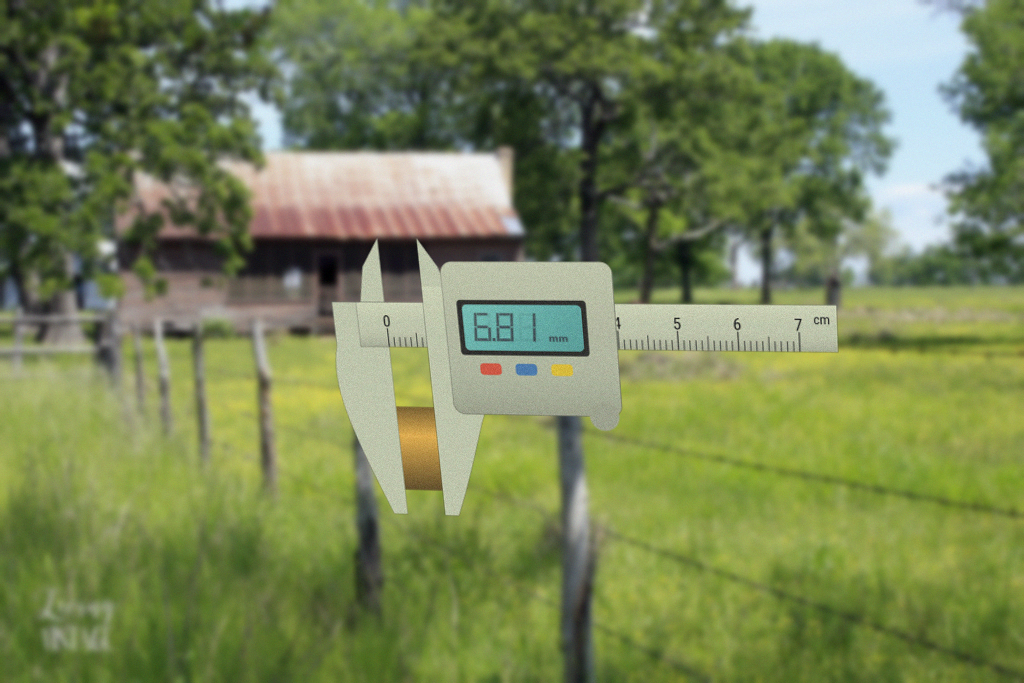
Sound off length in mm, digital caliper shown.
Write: 6.81 mm
